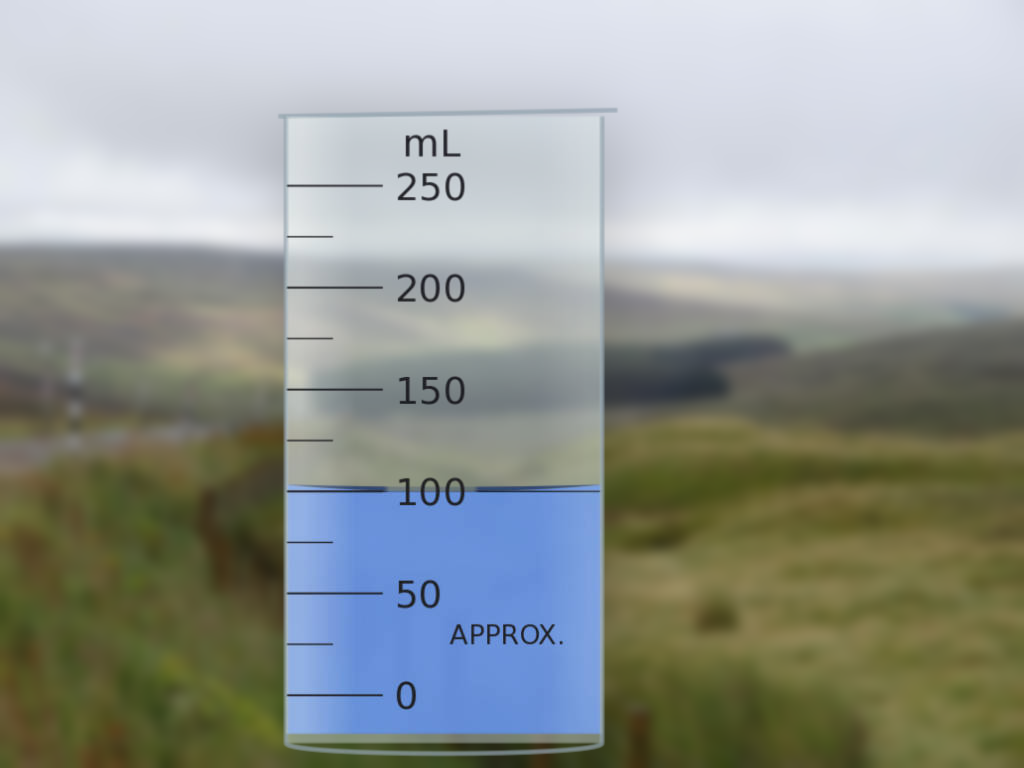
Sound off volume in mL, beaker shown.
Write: 100 mL
